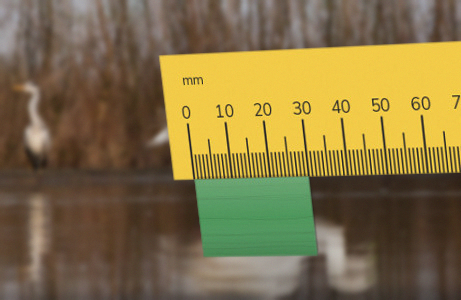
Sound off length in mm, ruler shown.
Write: 30 mm
